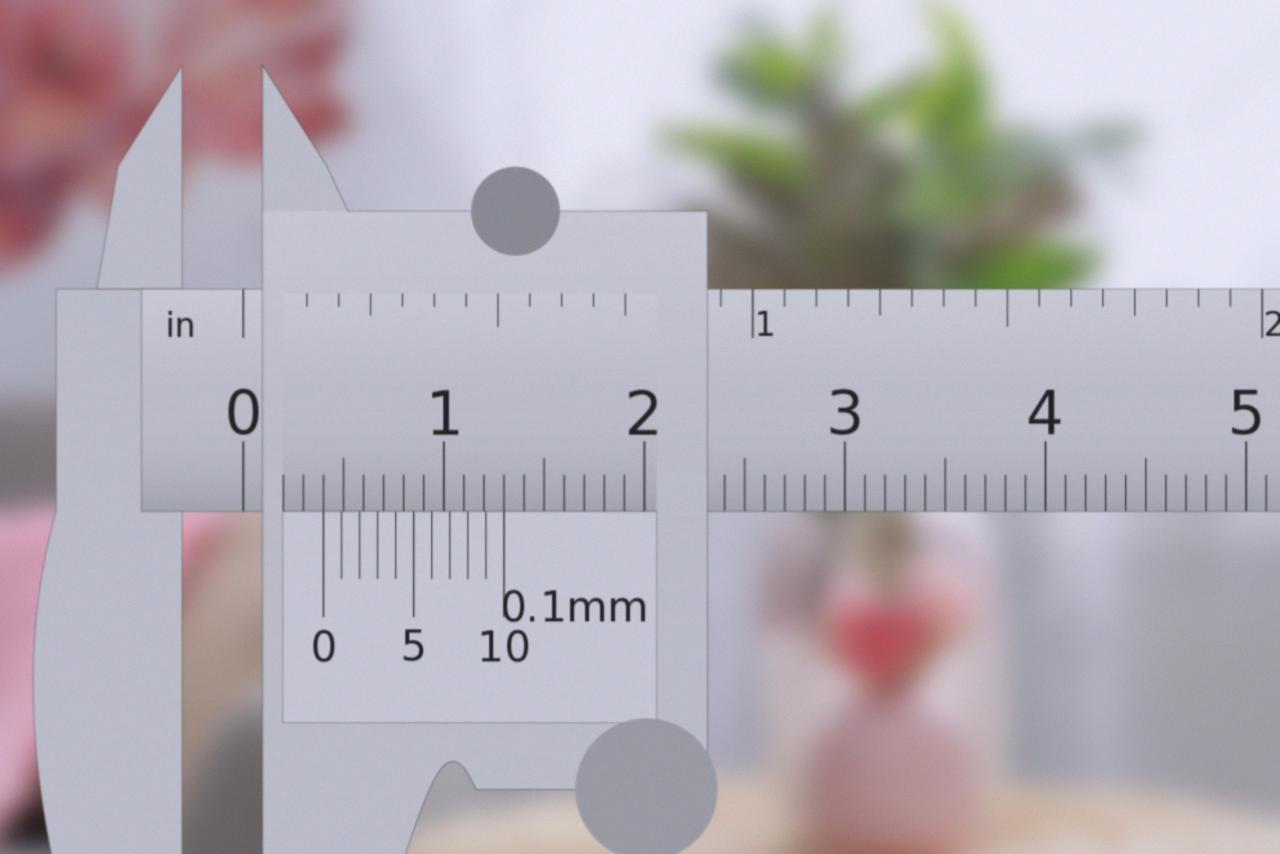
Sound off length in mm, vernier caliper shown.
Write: 4.0 mm
